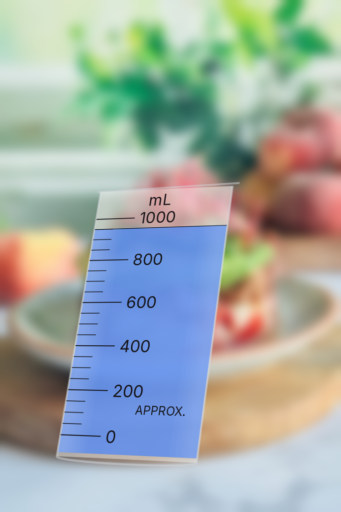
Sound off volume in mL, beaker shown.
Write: 950 mL
